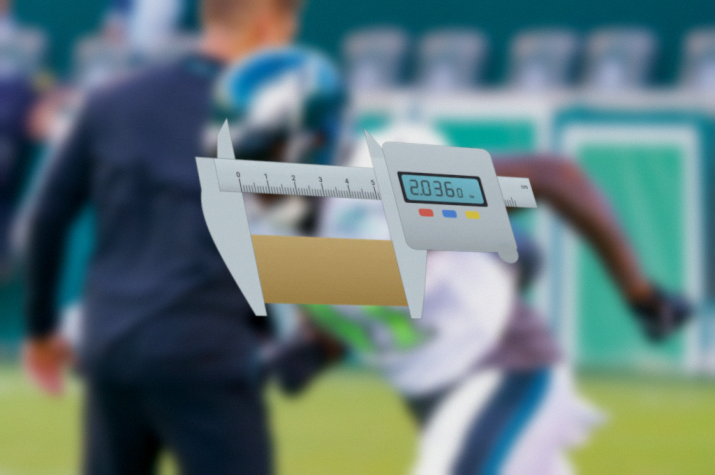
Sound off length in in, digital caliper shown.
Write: 2.0360 in
